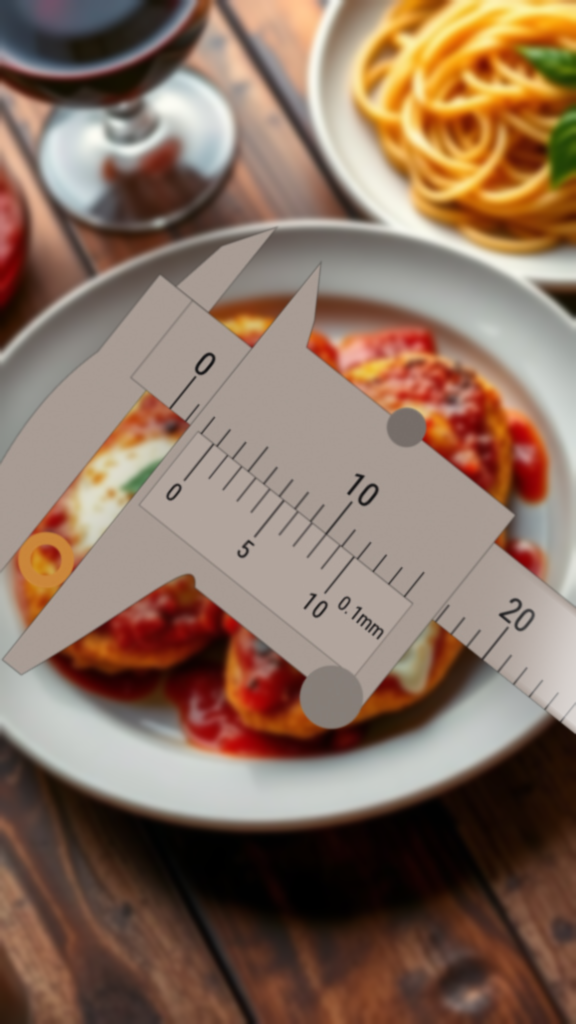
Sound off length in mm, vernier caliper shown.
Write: 2.8 mm
